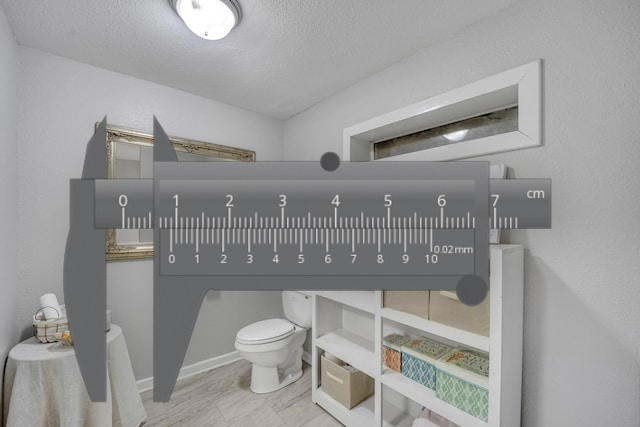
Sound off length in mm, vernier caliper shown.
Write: 9.0 mm
